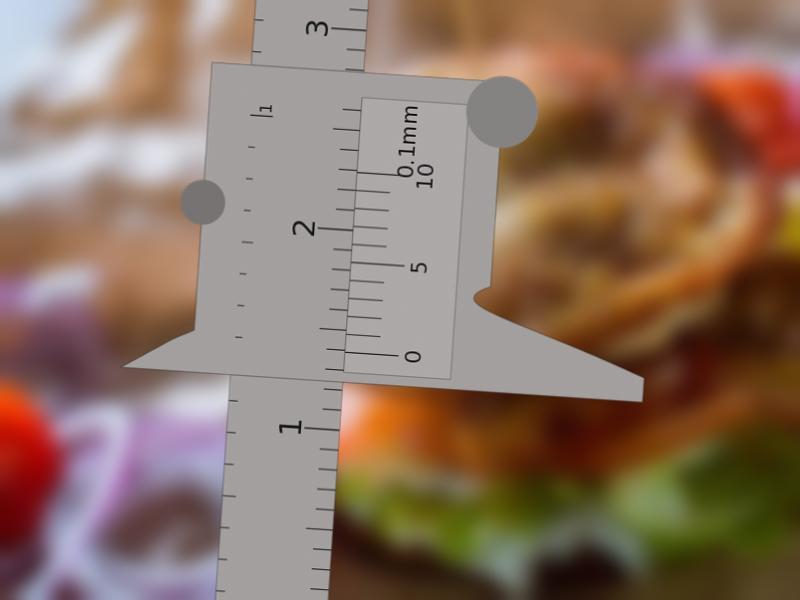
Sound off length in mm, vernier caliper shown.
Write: 13.9 mm
